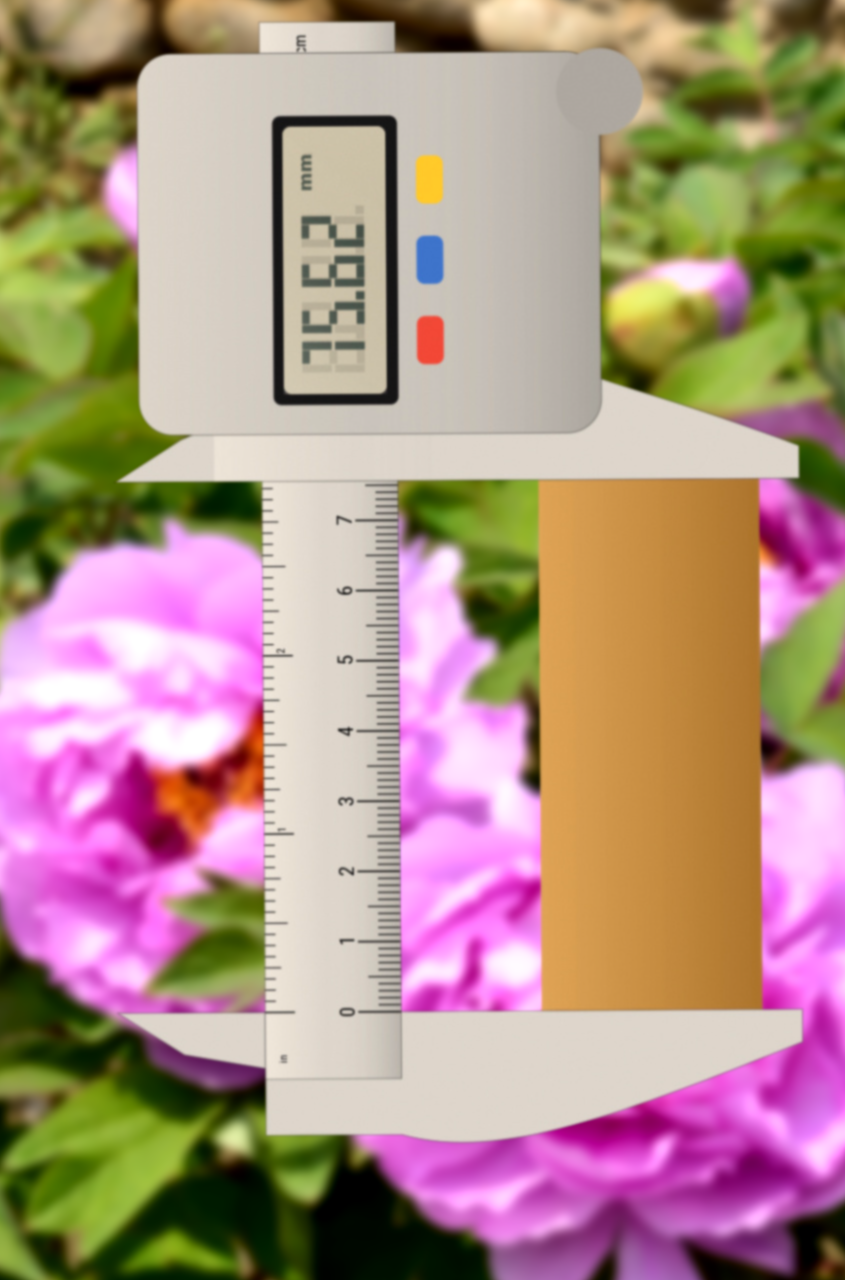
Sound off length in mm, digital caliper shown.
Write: 75.62 mm
